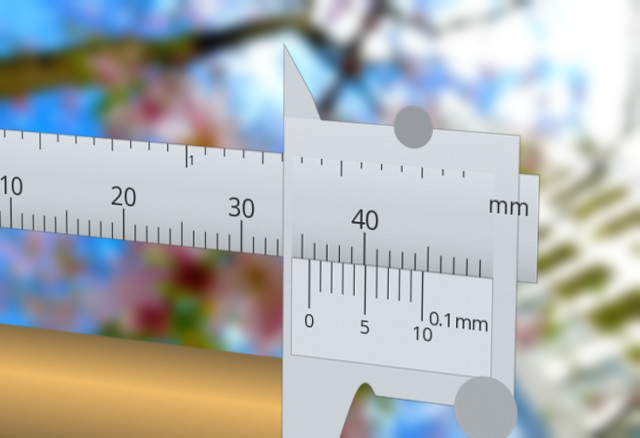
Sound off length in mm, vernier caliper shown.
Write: 35.6 mm
